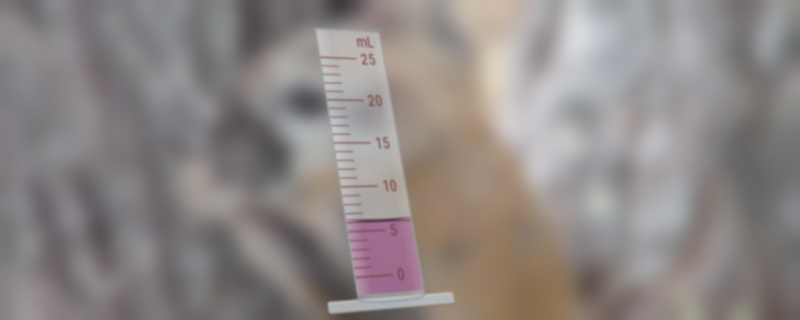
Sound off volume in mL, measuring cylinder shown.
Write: 6 mL
